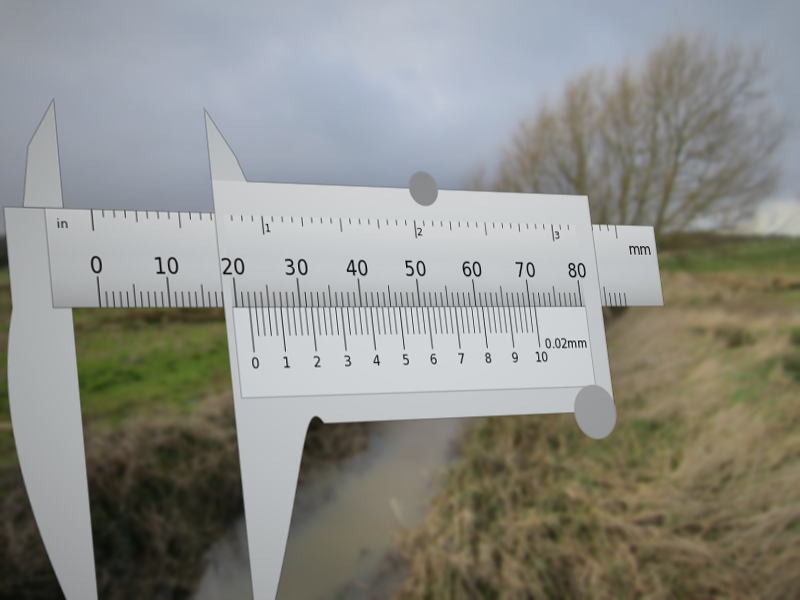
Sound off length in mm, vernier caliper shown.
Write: 22.0 mm
